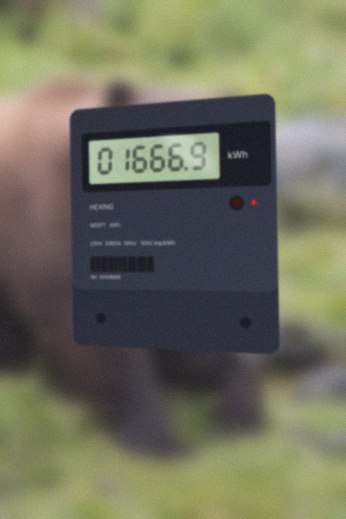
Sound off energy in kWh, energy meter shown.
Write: 1666.9 kWh
